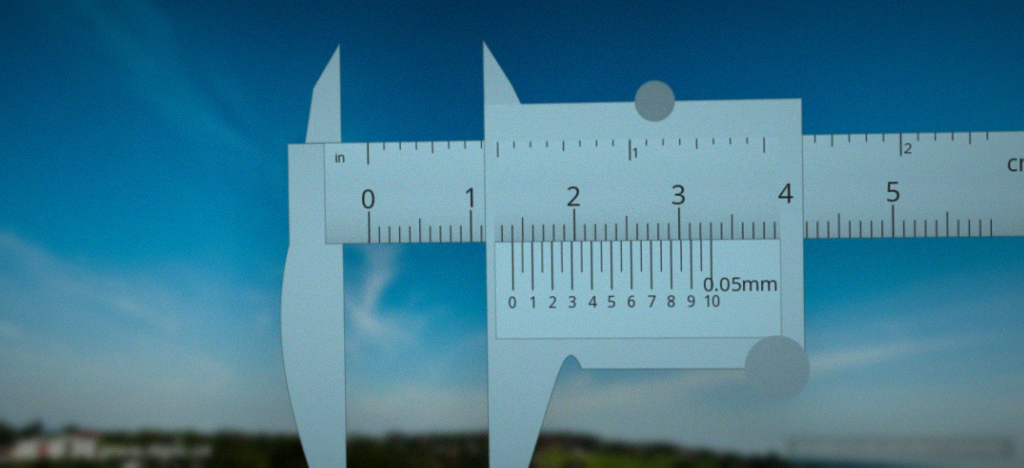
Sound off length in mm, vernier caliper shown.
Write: 14.0 mm
